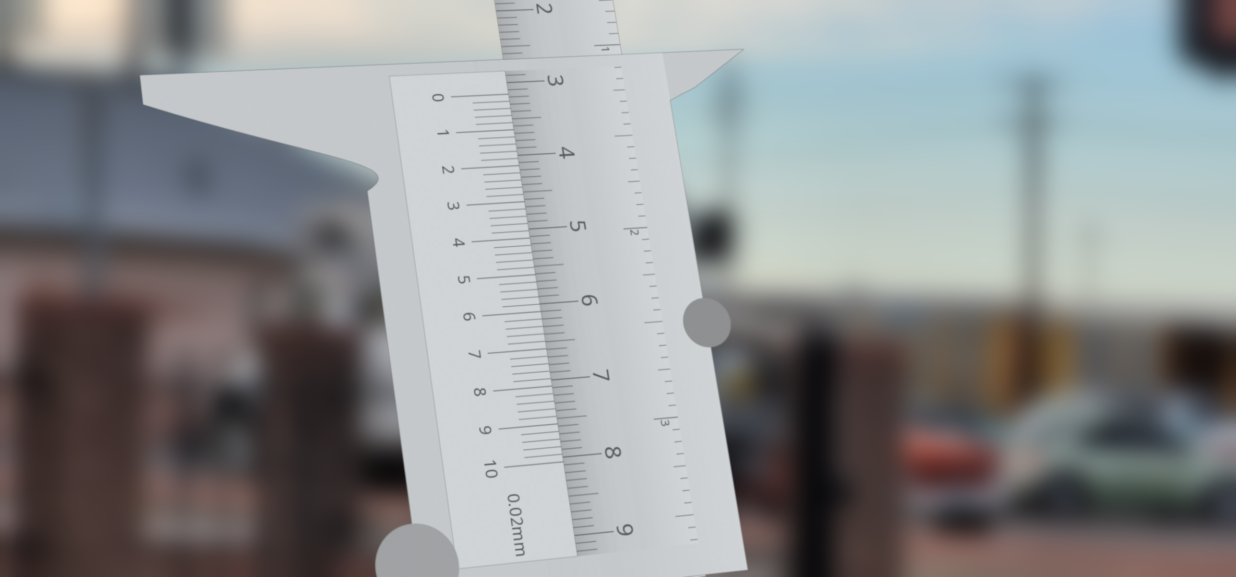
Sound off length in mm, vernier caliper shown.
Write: 31.6 mm
